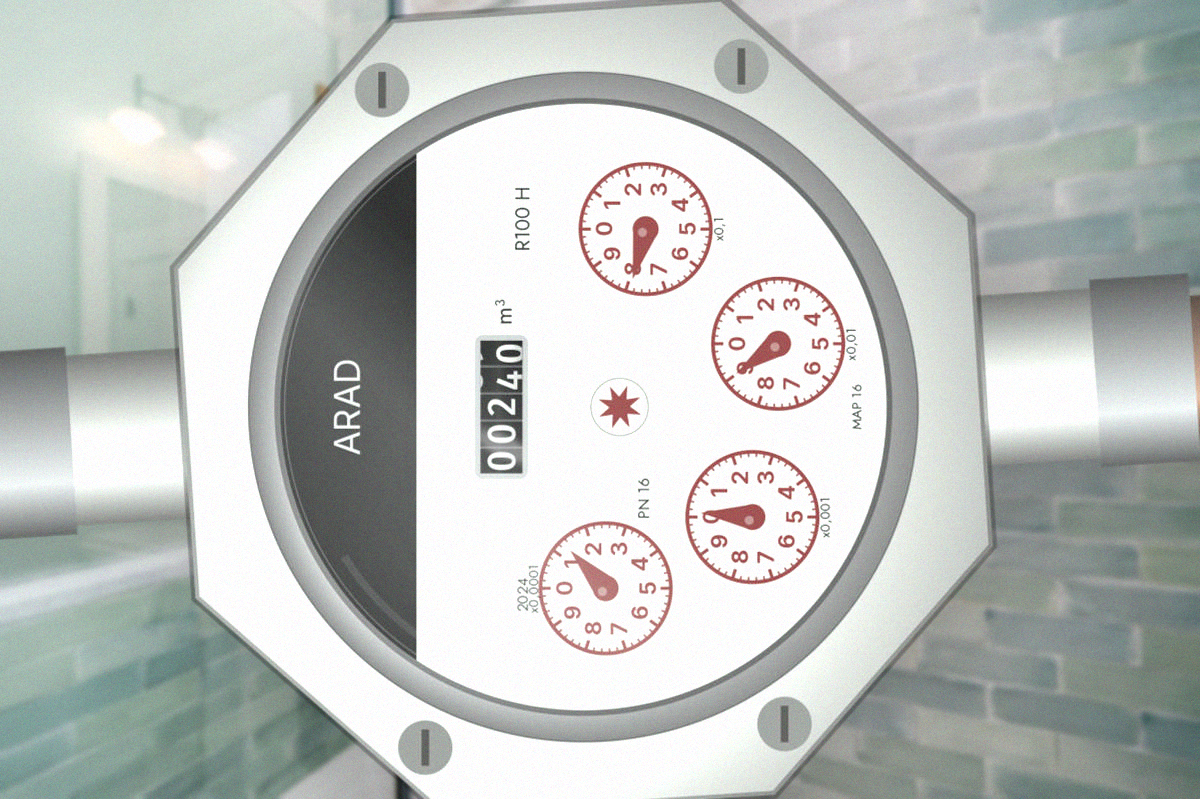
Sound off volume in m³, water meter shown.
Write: 239.7901 m³
